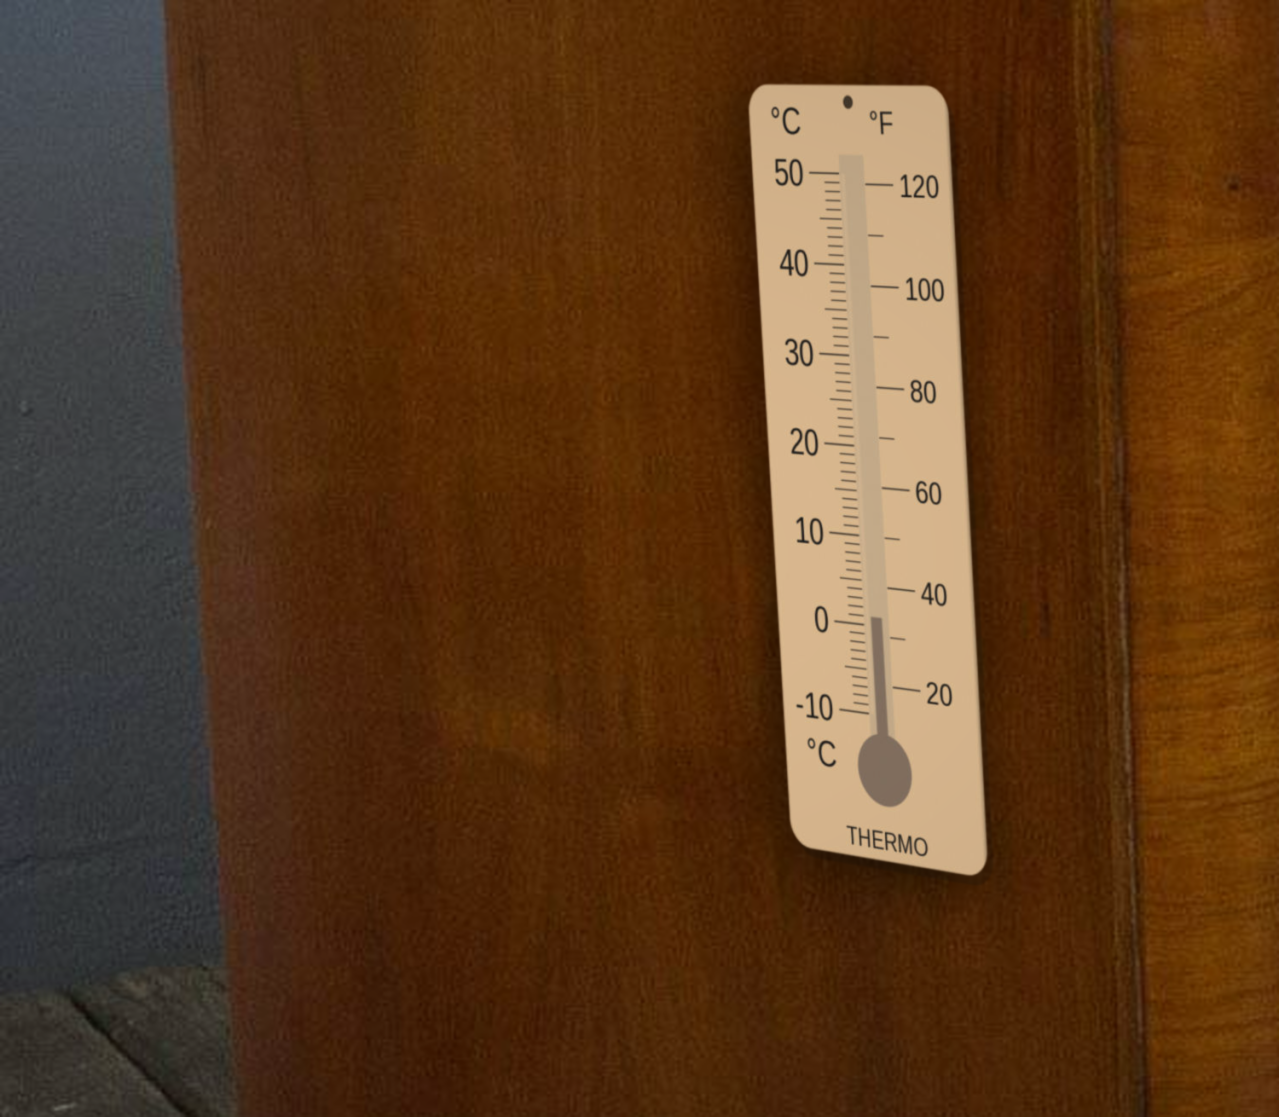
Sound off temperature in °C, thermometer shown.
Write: 1 °C
